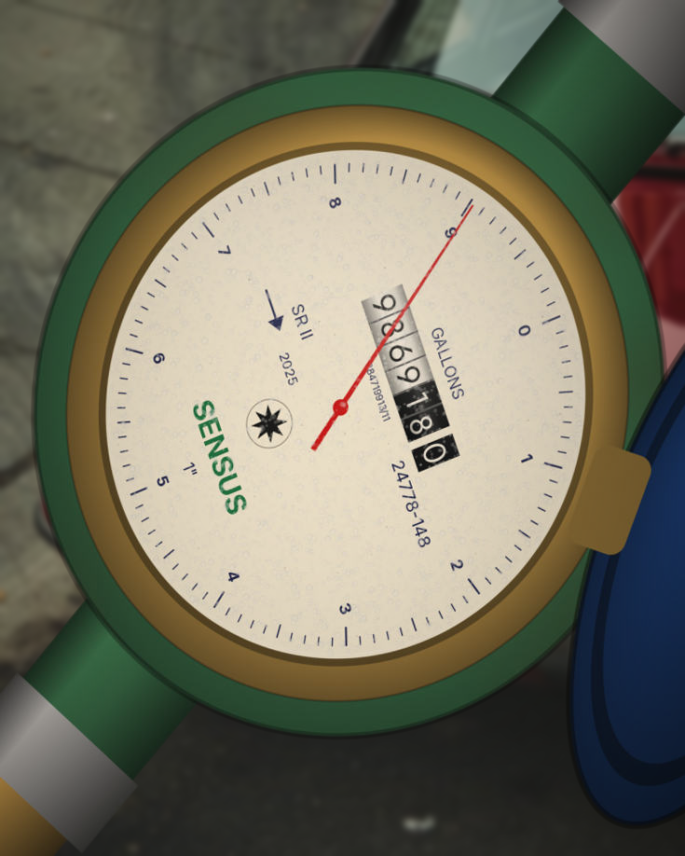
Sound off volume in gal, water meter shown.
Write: 9869179.0 gal
